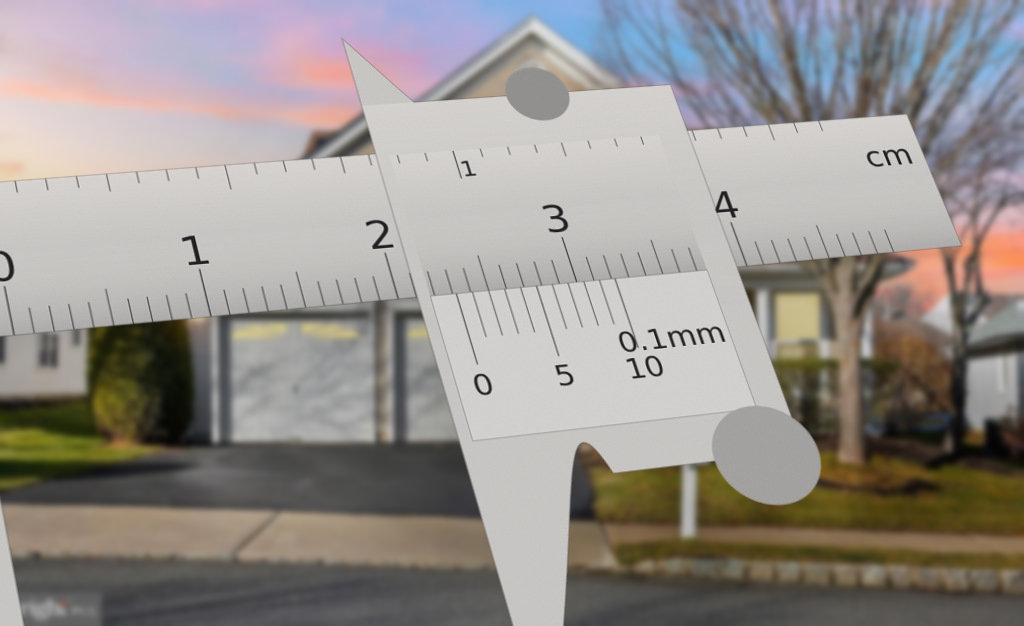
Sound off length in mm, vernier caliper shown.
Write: 23.2 mm
